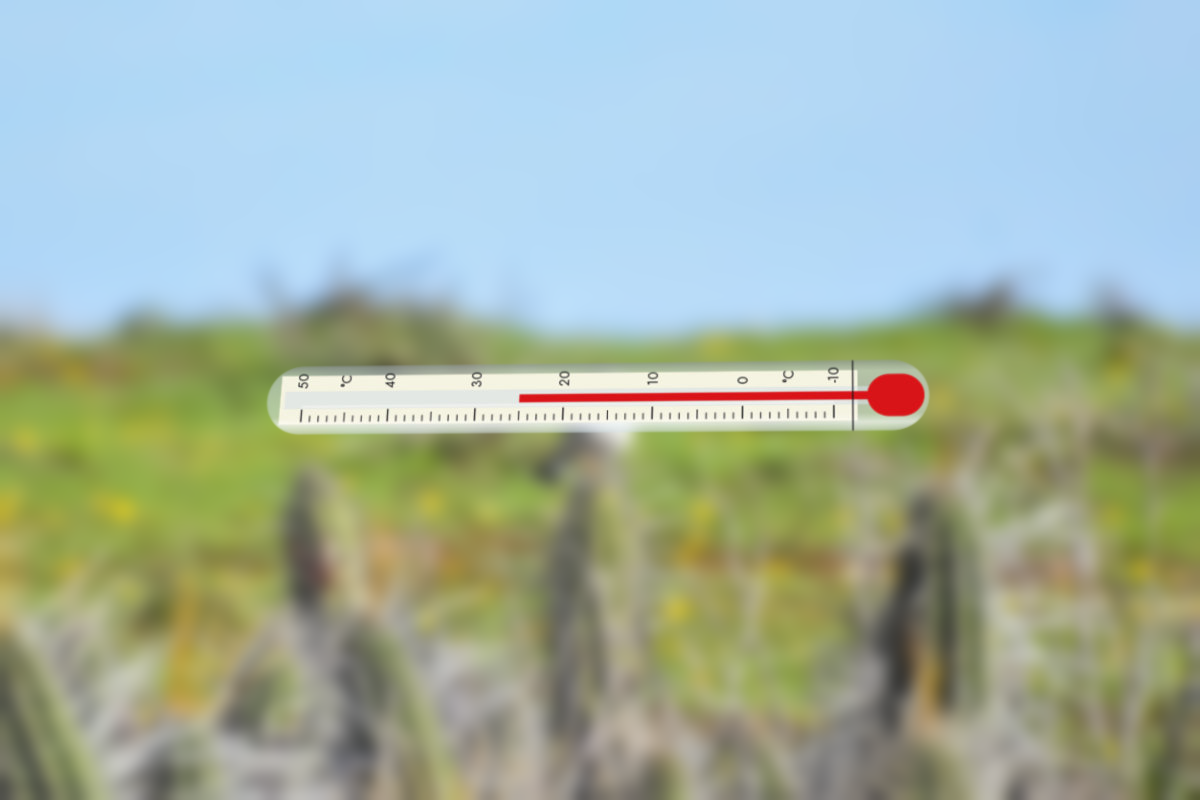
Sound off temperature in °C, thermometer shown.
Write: 25 °C
